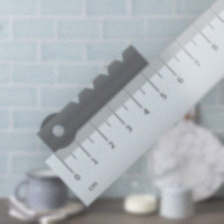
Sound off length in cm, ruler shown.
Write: 5.5 cm
